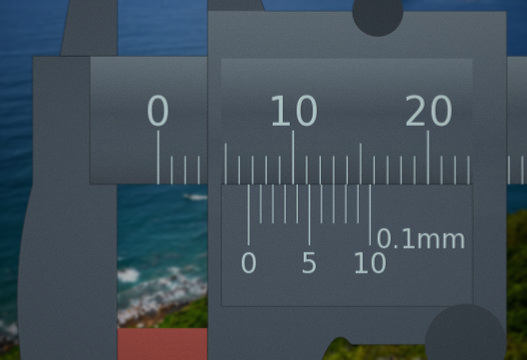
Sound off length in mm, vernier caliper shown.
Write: 6.7 mm
